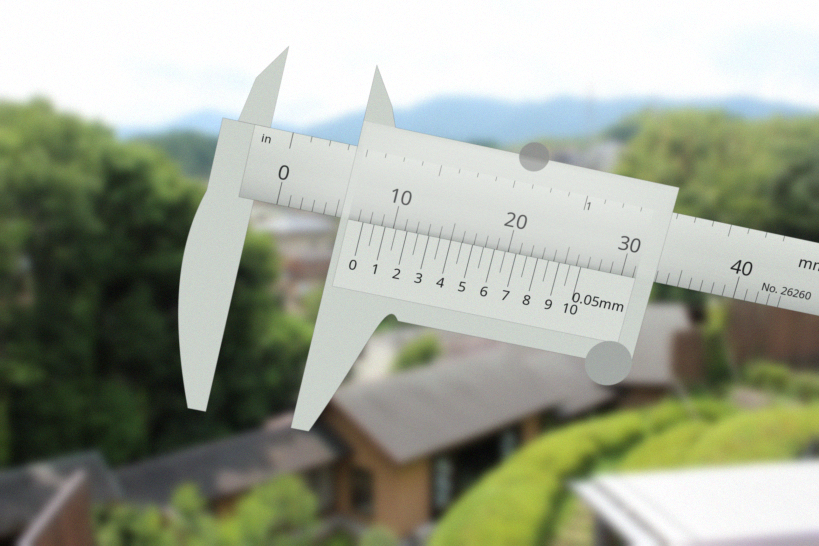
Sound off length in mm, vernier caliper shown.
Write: 7.4 mm
